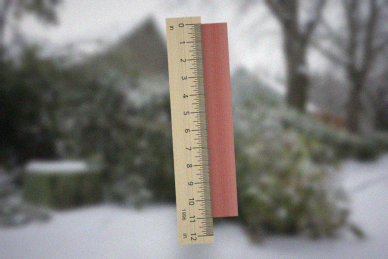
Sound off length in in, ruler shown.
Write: 11 in
